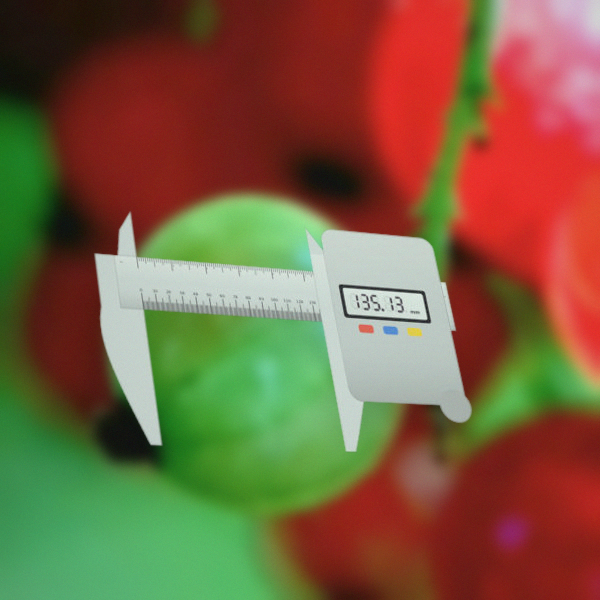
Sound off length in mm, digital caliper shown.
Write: 135.13 mm
